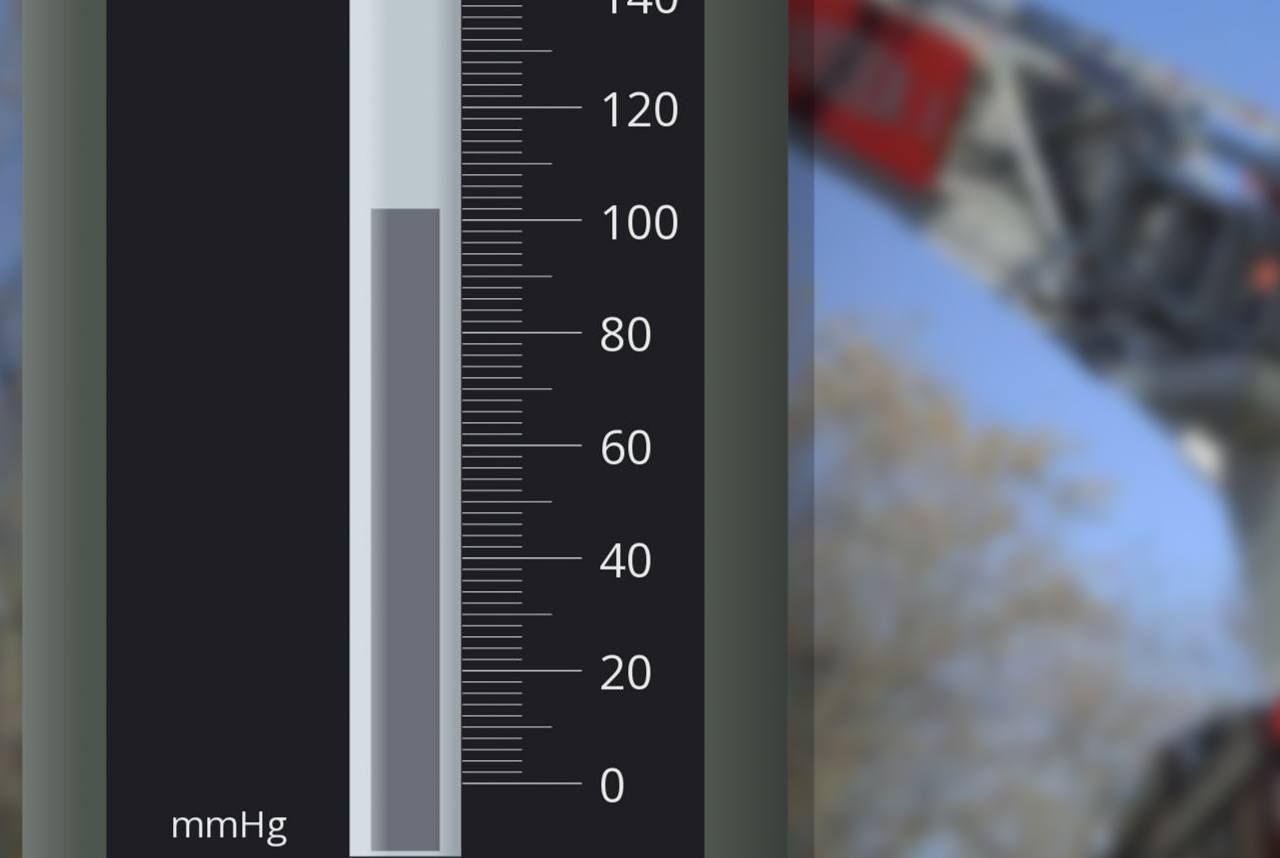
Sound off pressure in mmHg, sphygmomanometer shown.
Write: 102 mmHg
